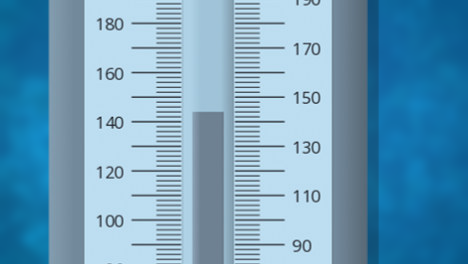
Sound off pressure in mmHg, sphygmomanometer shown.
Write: 144 mmHg
